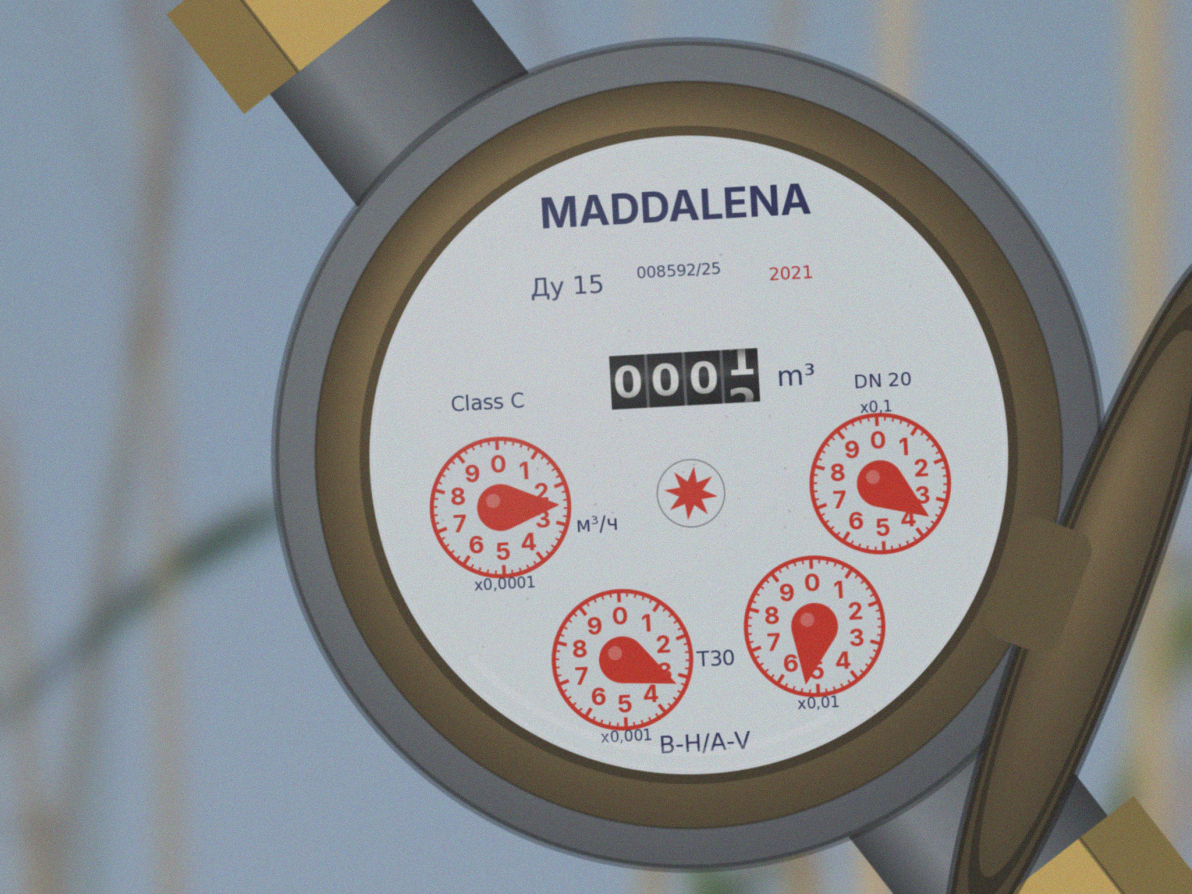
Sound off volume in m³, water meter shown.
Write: 1.3532 m³
